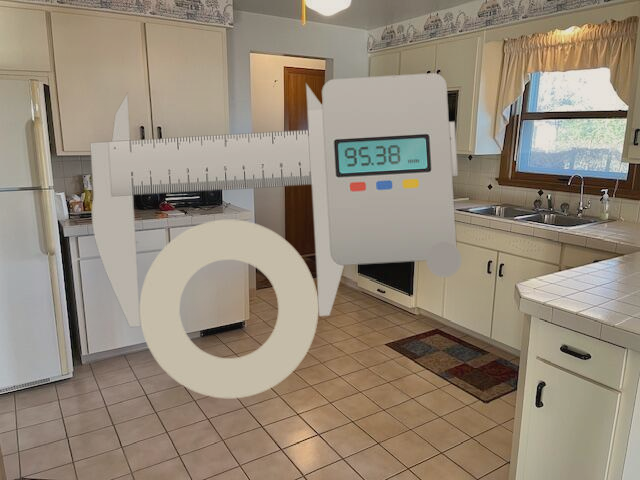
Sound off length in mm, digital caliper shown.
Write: 95.38 mm
